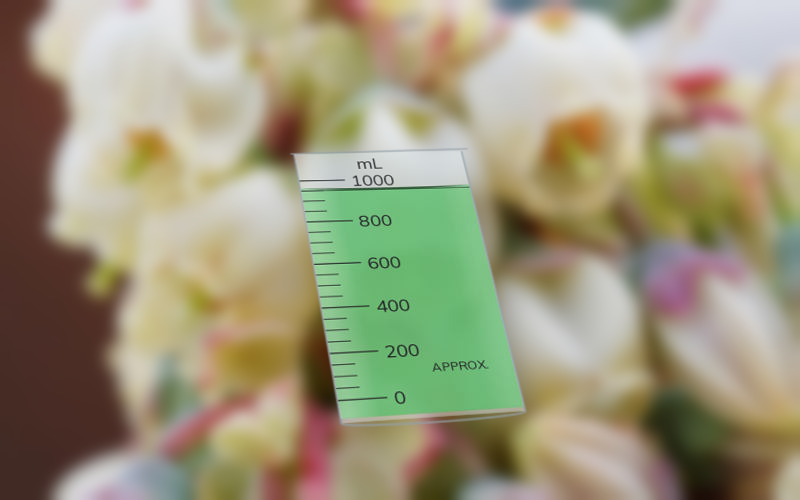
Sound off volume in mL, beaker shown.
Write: 950 mL
